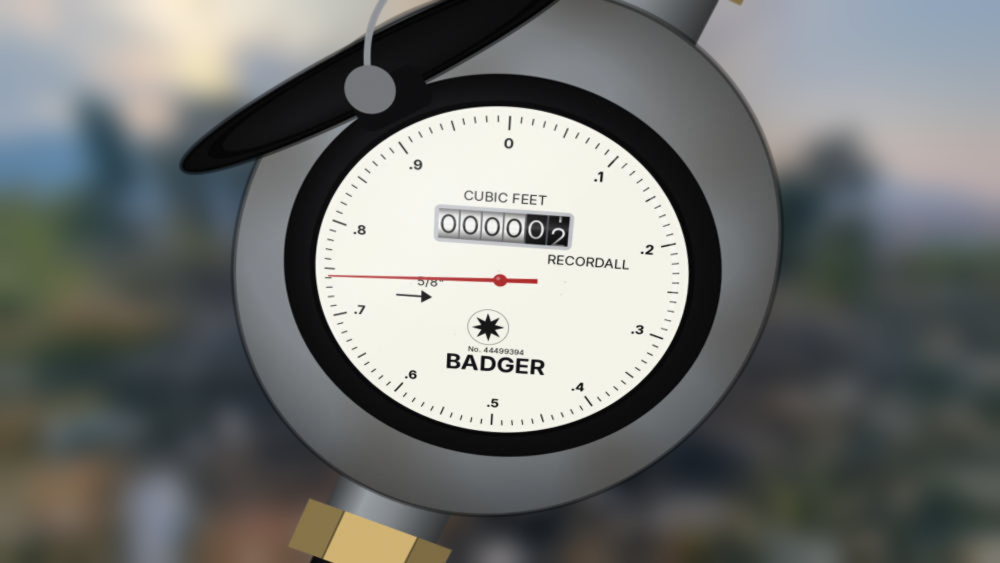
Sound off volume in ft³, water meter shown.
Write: 1.74 ft³
